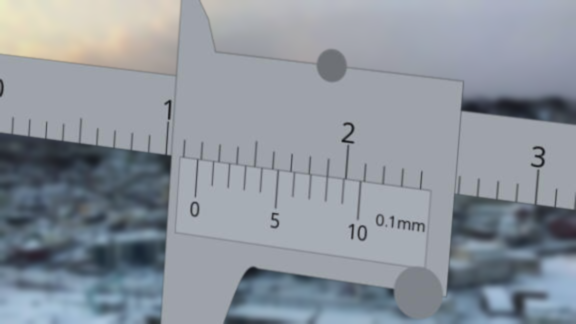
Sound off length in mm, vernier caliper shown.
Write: 11.8 mm
